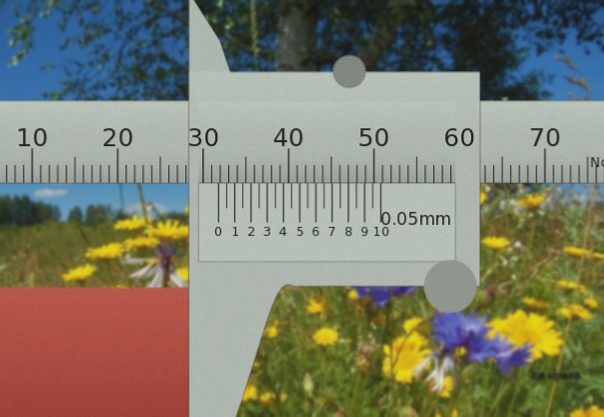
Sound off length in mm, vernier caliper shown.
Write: 31.8 mm
